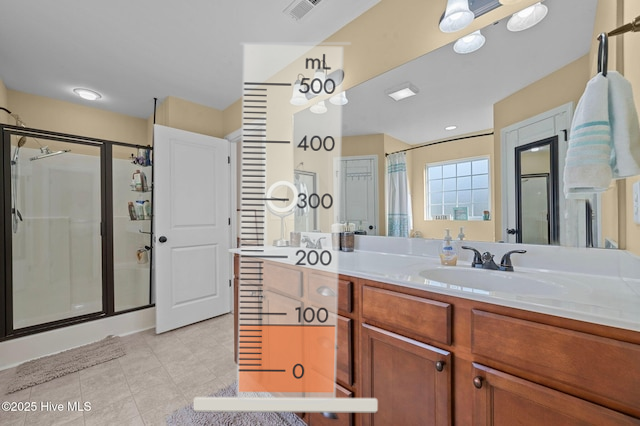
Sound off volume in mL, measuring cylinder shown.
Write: 80 mL
